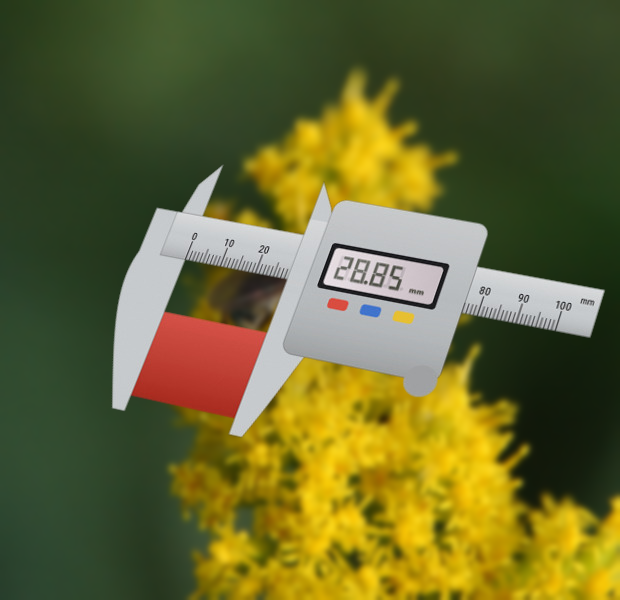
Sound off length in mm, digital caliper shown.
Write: 28.85 mm
